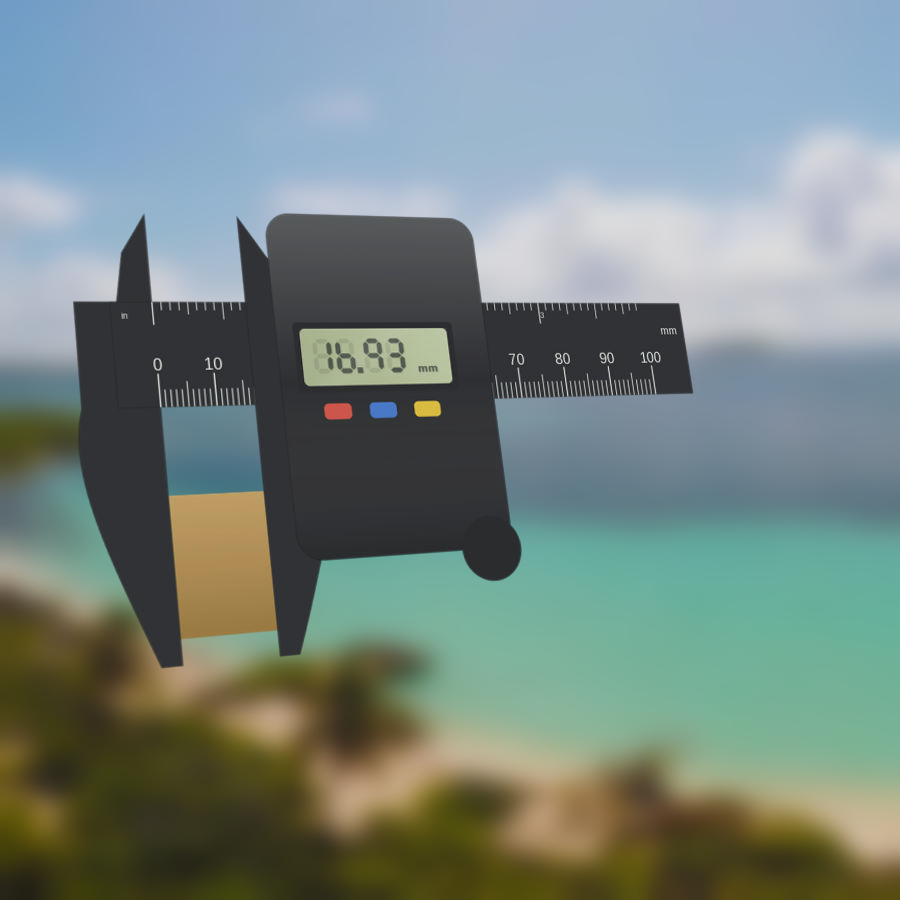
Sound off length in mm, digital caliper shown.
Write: 16.93 mm
